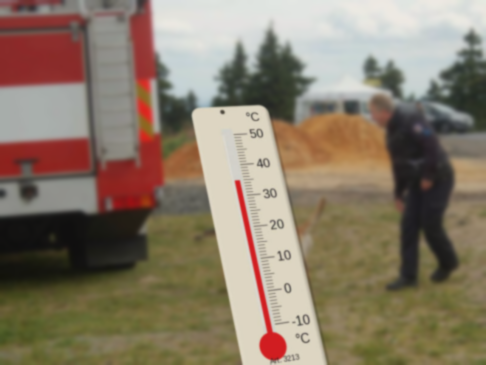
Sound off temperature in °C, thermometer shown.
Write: 35 °C
